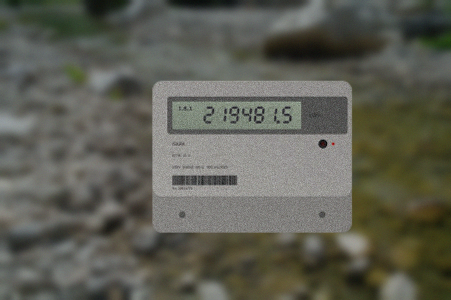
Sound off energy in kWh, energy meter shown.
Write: 219481.5 kWh
